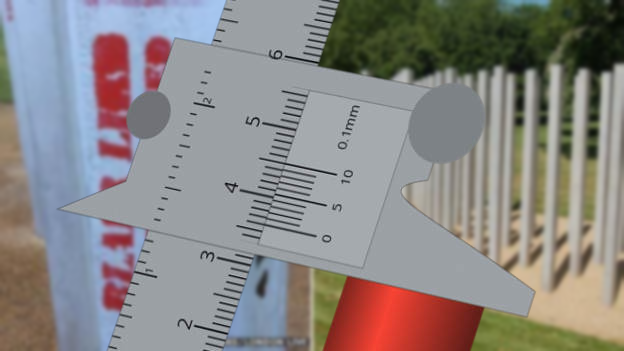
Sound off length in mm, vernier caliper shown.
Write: 36.0 mm
